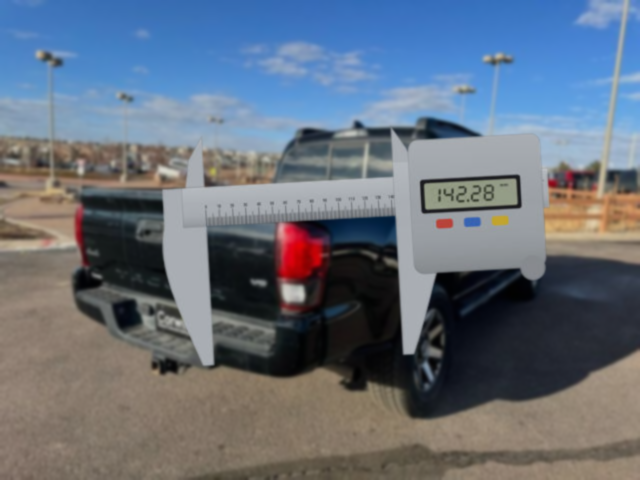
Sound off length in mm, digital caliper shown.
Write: 142.28 mm
